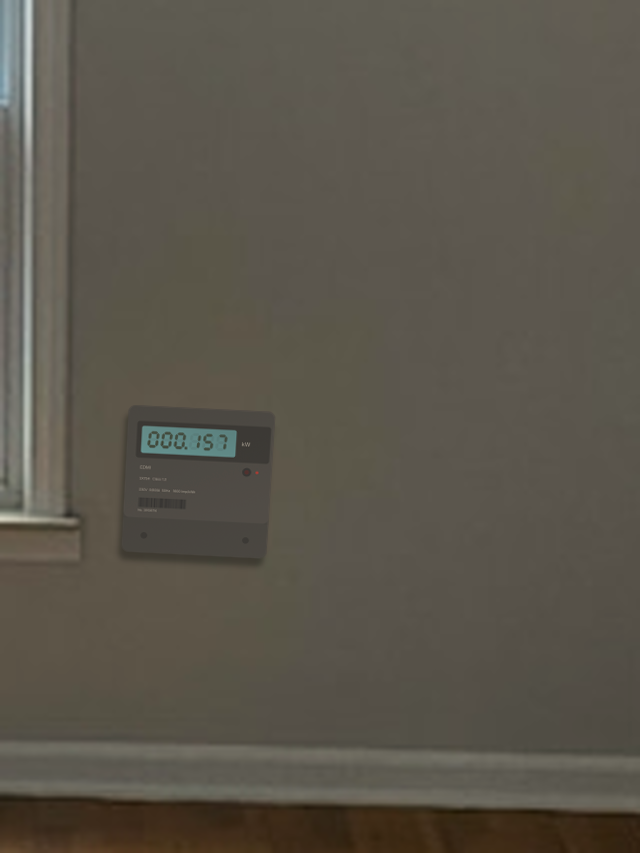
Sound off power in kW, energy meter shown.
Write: 0.157 kW
